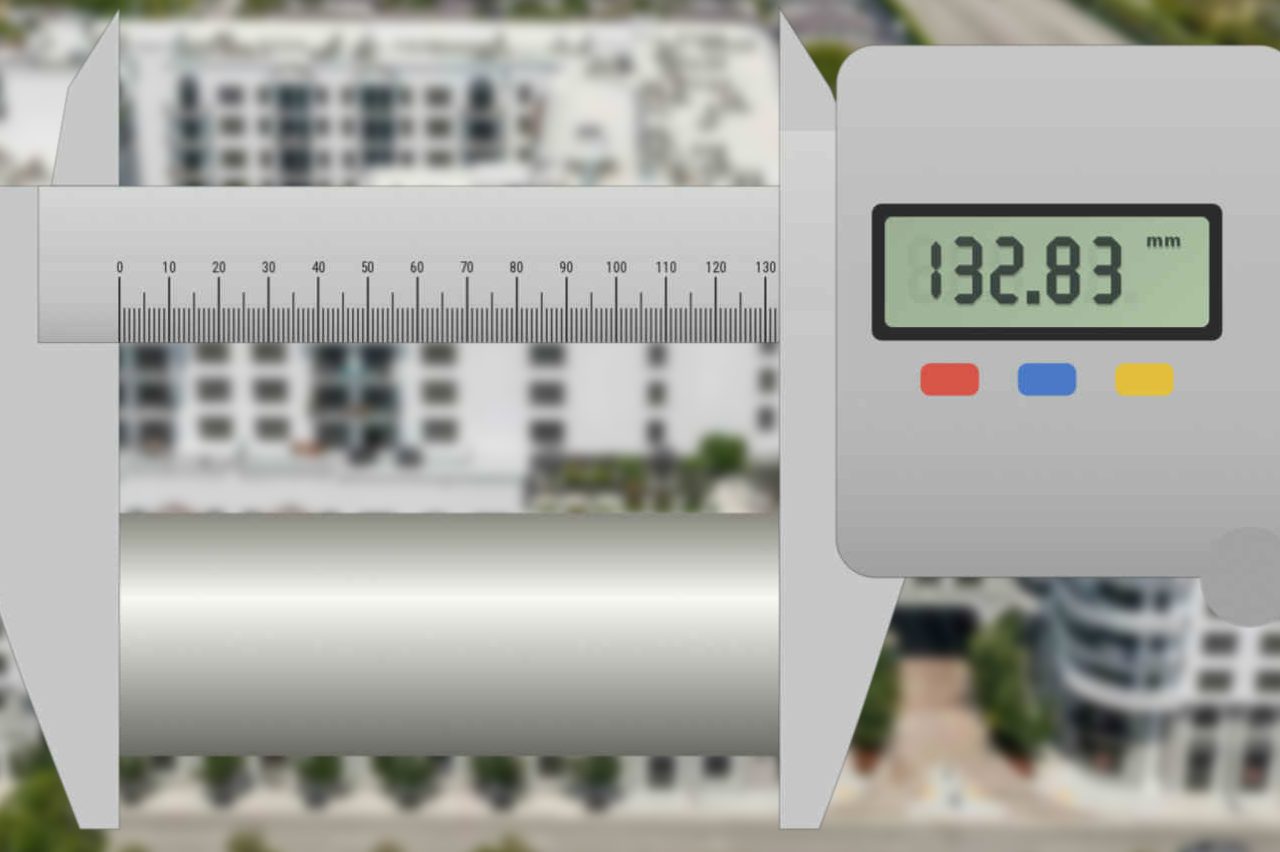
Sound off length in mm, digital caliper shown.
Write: 132.83 mm
